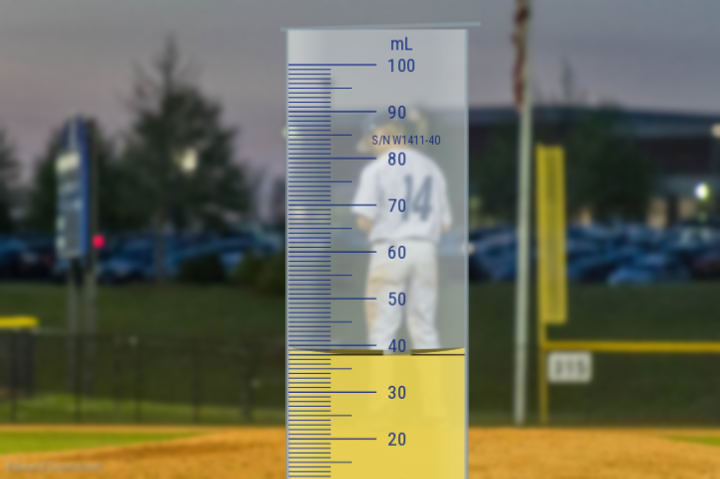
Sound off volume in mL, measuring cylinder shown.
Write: 38 mL
